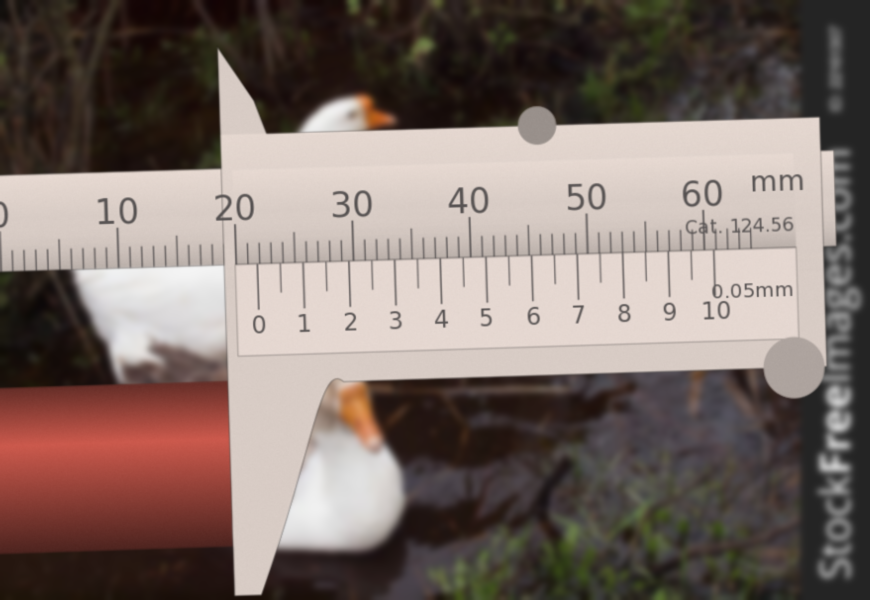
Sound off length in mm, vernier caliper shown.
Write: 21.8 mm
